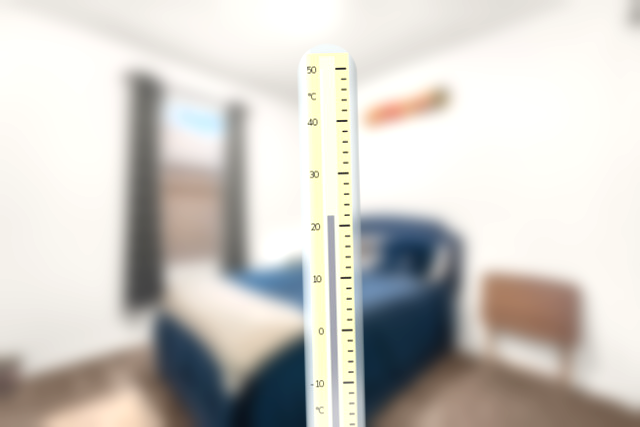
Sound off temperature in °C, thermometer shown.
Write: 22 °C
